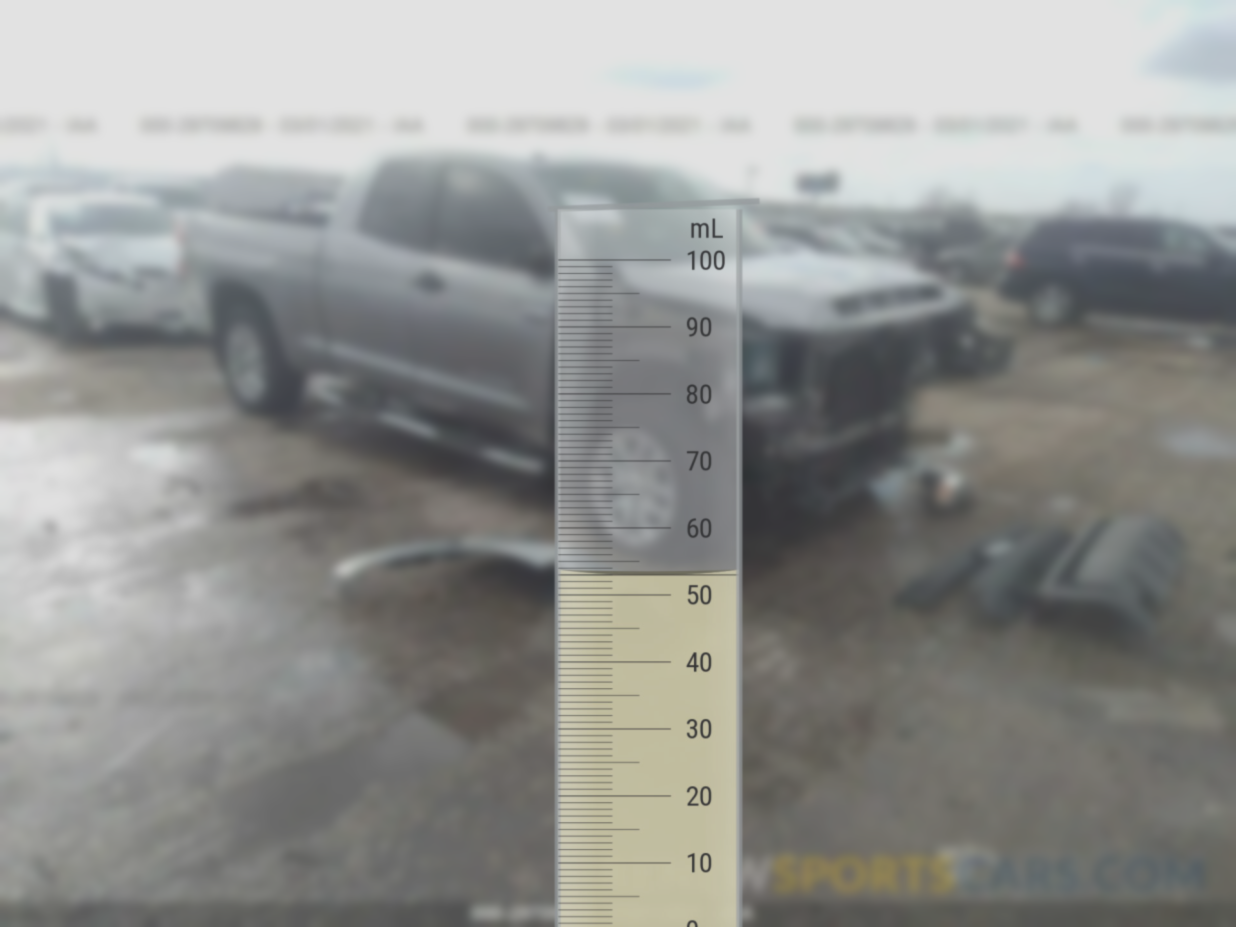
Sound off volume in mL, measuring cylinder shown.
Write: 53 mL
